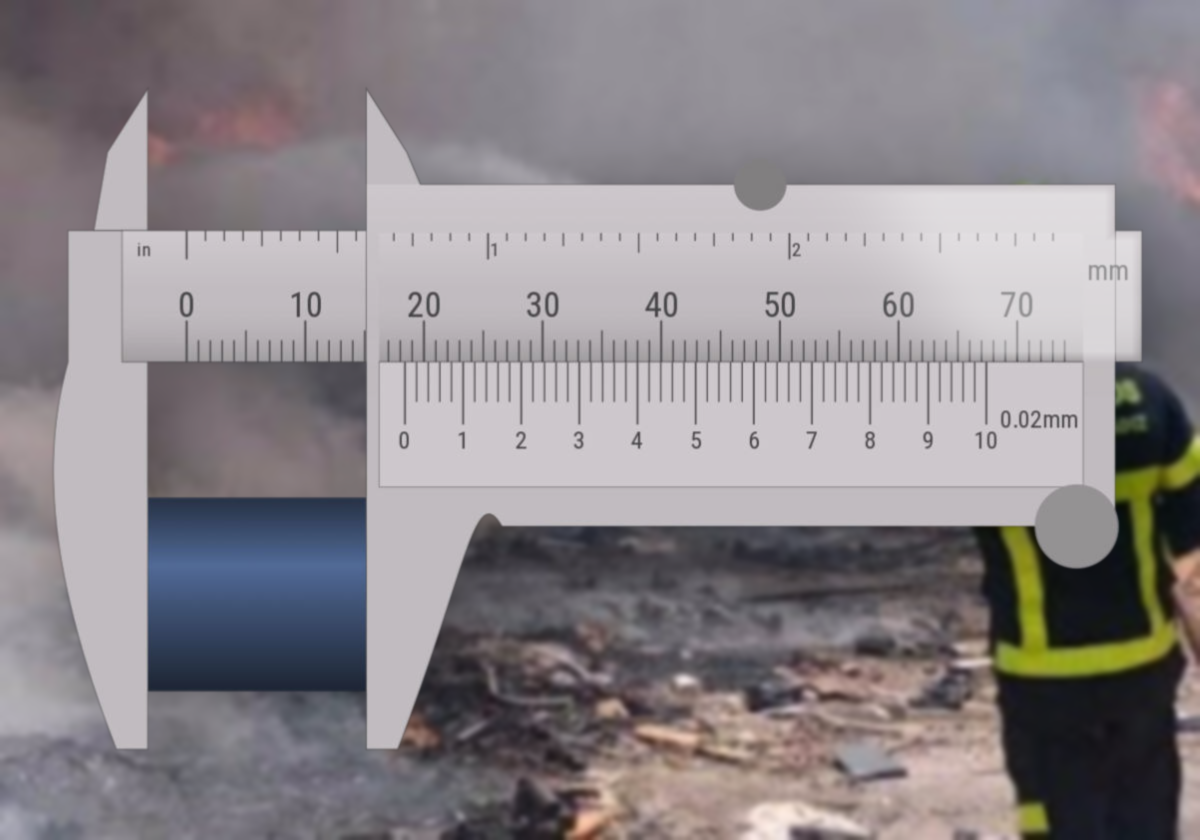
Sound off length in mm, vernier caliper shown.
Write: 18.4 mm
